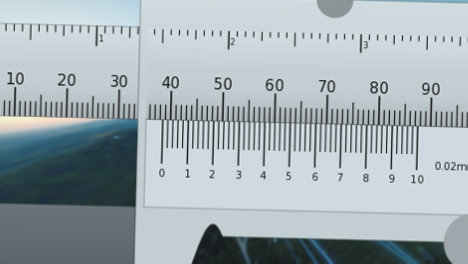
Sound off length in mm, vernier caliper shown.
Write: 38.5 mm
